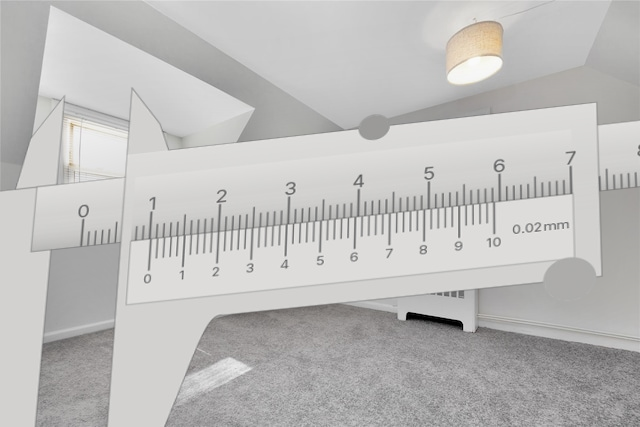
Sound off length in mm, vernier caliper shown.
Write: 10.2 mm
